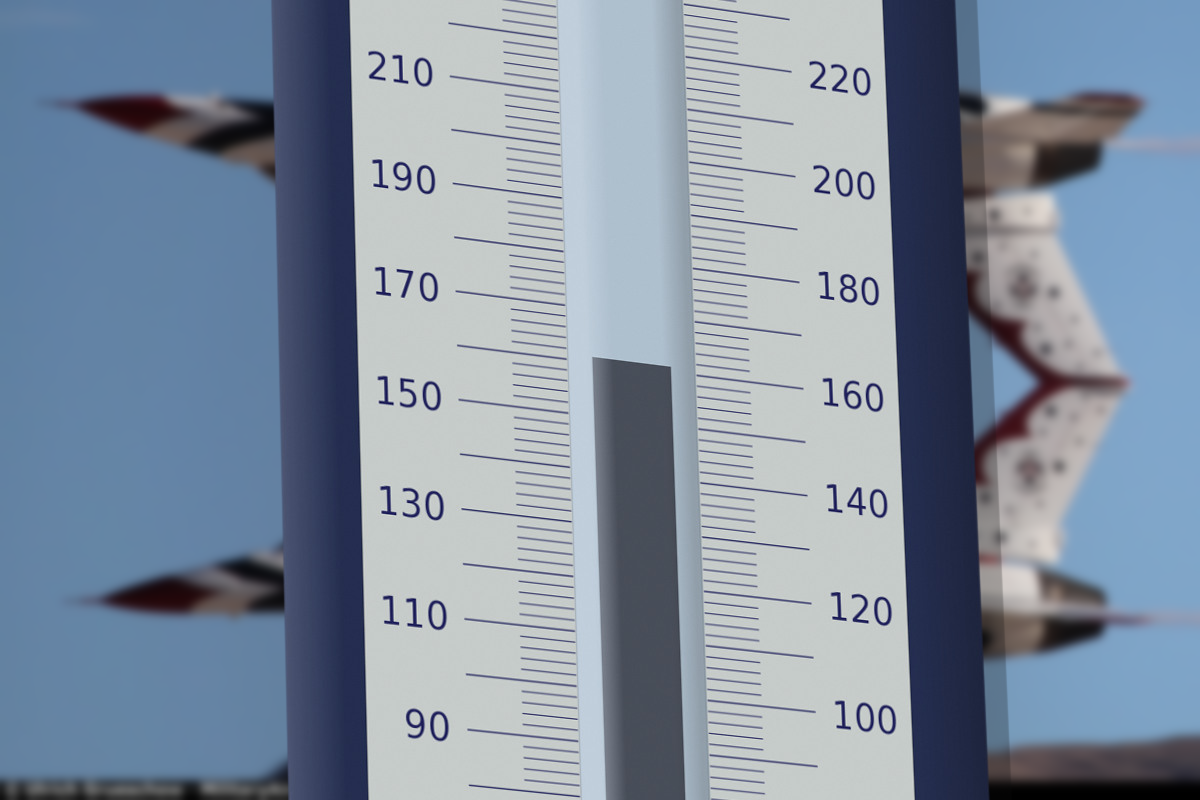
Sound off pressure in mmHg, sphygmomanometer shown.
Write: 161 mmHg
